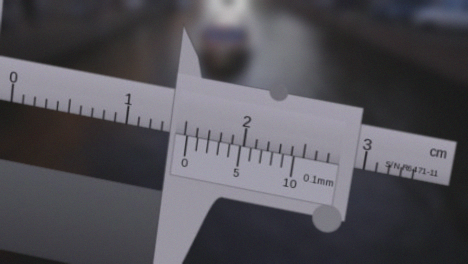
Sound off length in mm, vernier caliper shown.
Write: 15.2 mm
